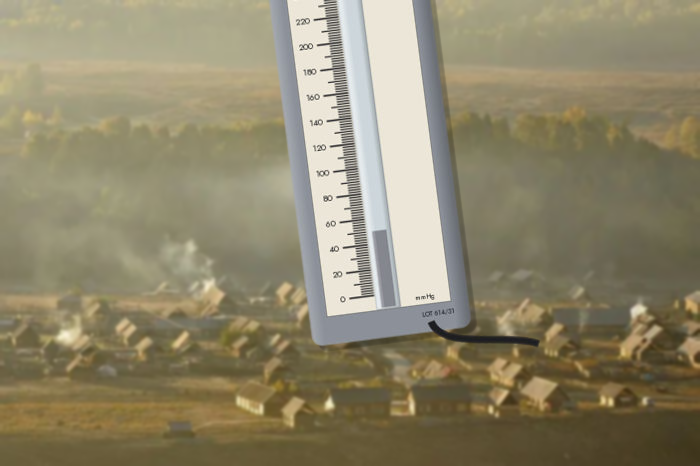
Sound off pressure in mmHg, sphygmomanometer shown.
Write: 50 mmHg
